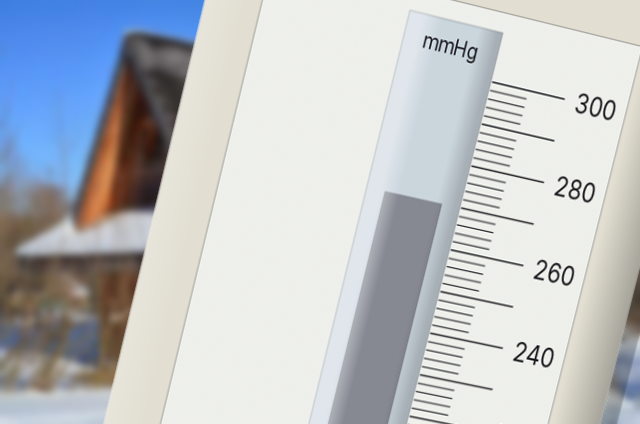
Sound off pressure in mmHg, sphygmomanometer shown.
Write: 270 mmHg
